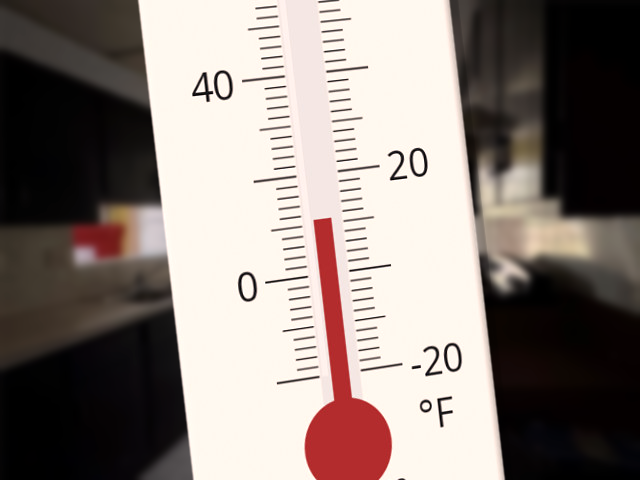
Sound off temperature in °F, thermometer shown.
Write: 11 °F
